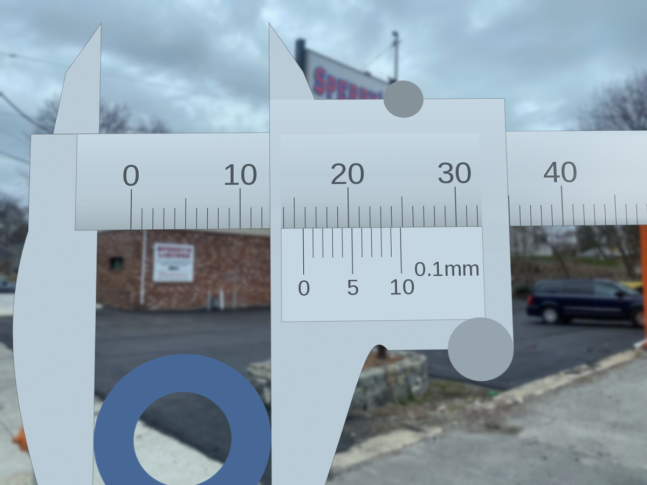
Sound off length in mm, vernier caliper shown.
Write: 15.8 mm
